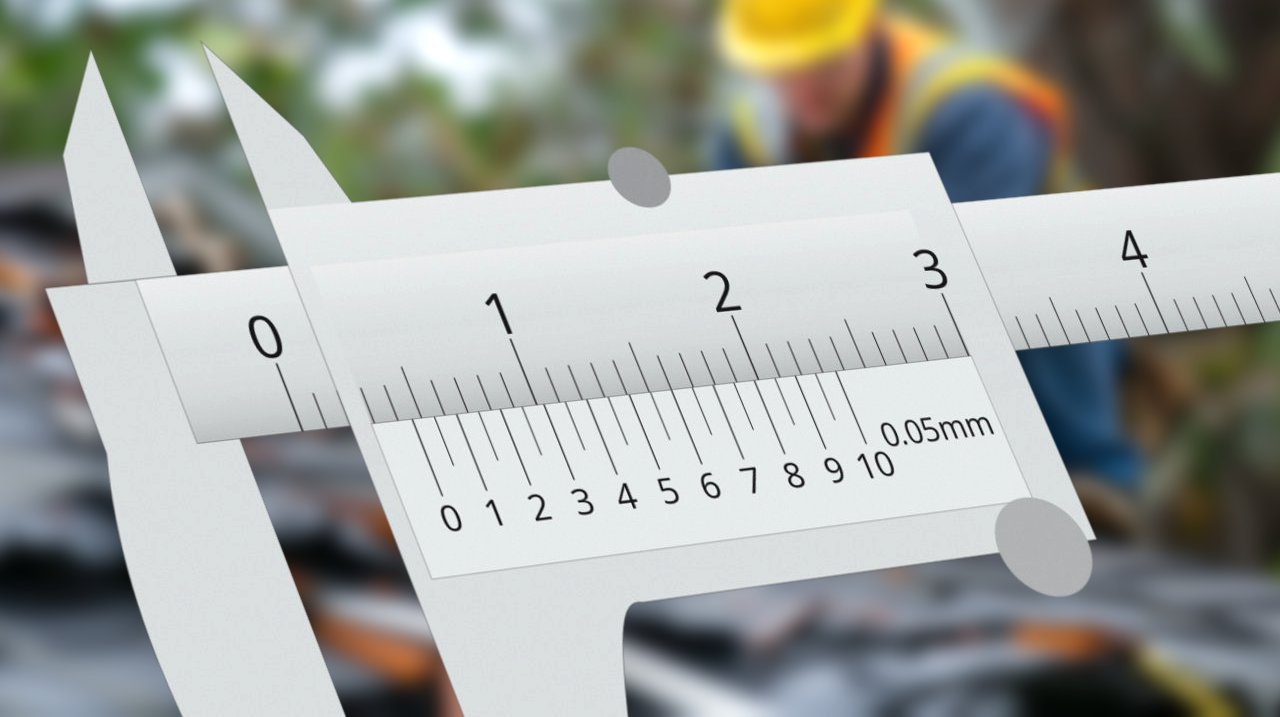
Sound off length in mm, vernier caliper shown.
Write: 4.6 mm
